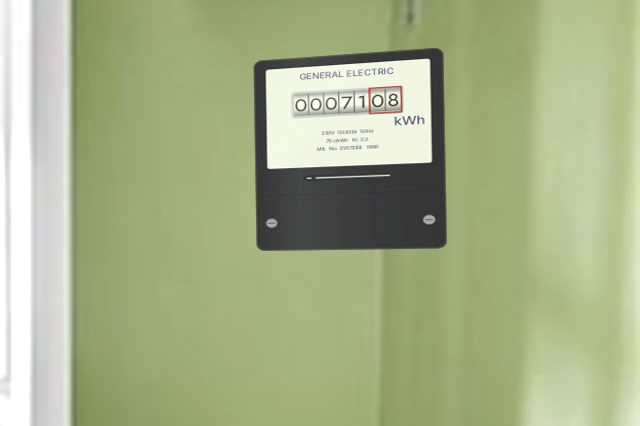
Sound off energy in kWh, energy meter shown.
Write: 71.08 kWh
